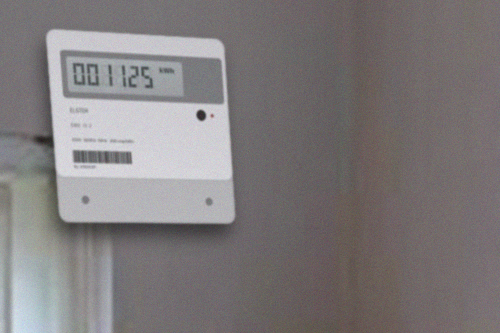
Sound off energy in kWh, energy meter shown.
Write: 1125 kWh
